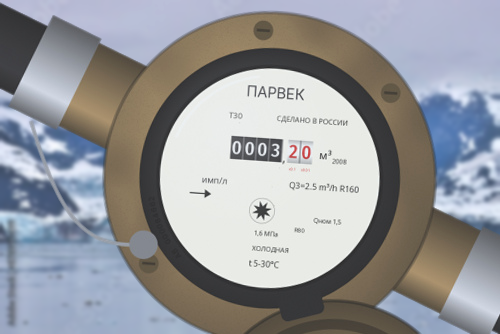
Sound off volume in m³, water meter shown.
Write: 3.20 m³
